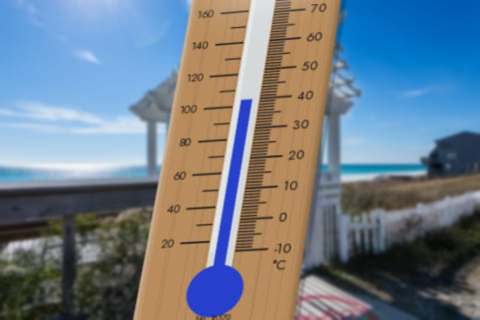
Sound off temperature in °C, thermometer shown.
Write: 40 °C
